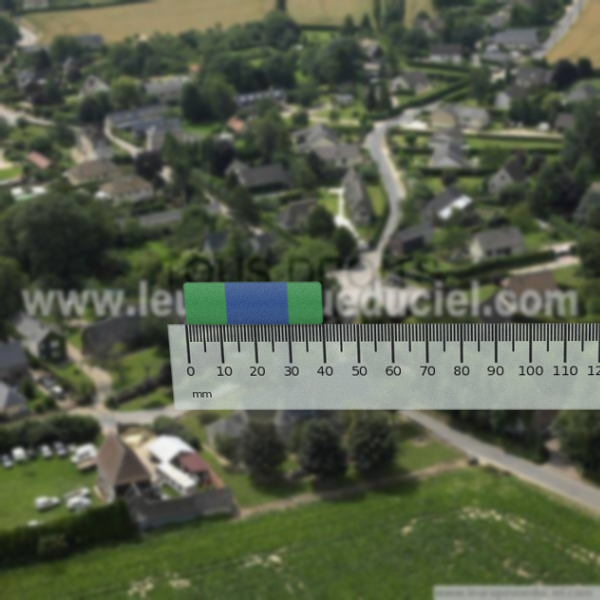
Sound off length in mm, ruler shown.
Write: 40 mm
